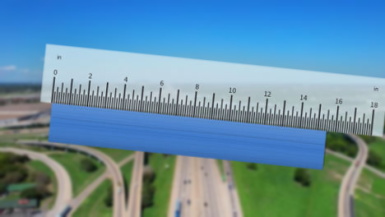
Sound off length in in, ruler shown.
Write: 15.5 in
